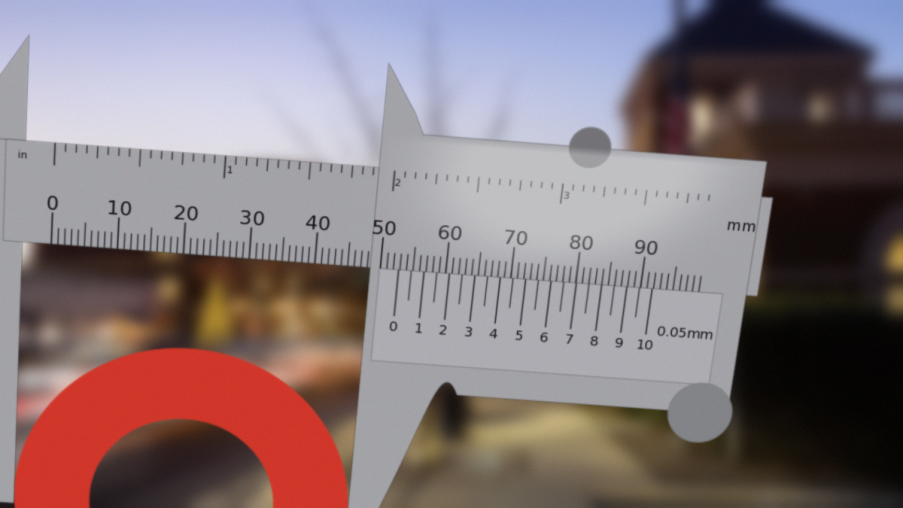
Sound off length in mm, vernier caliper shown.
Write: 52.8 mm
